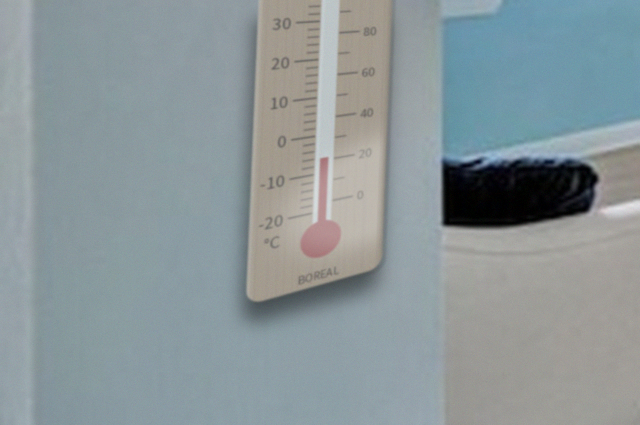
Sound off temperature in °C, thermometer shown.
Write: -6 °C
